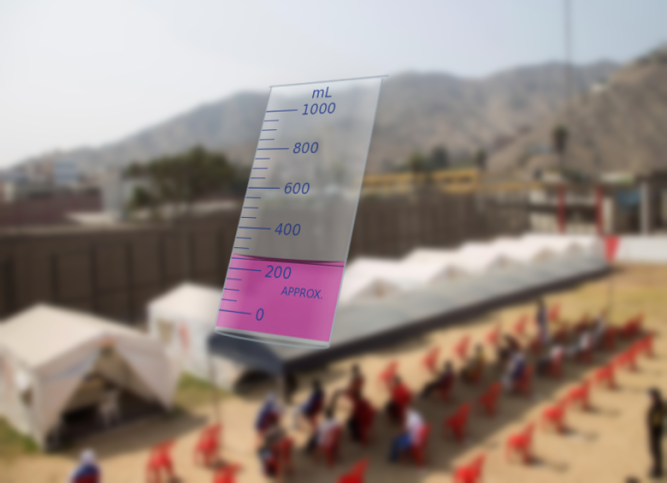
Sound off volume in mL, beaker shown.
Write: 250 mL
